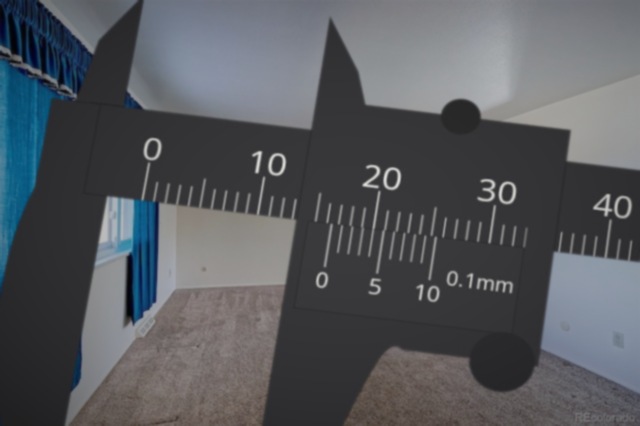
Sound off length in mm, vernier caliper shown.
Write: 16.4 mm
